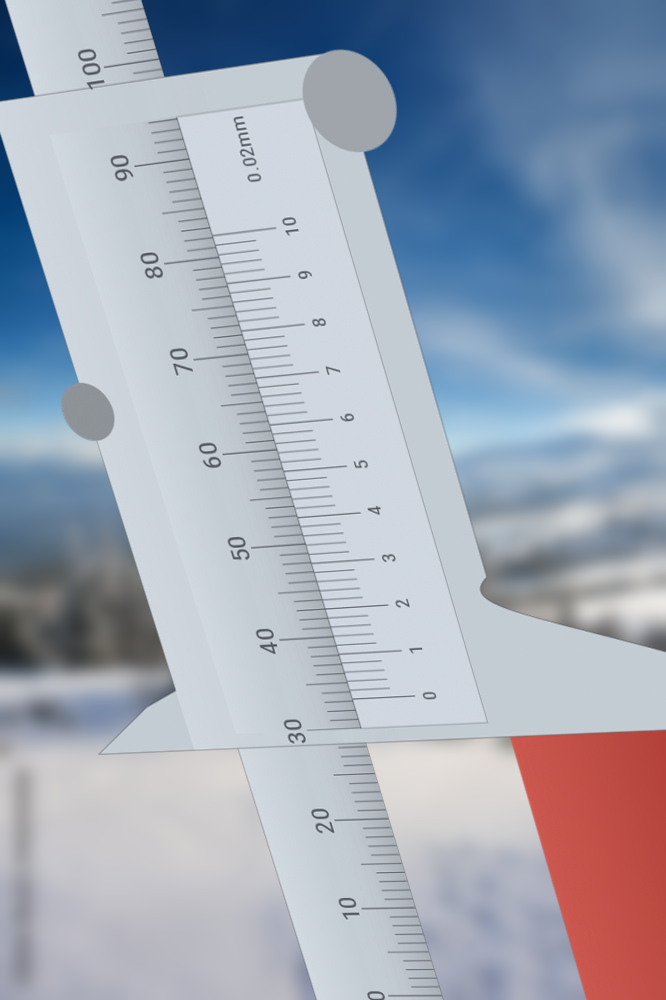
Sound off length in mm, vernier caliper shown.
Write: 33.2 mm
